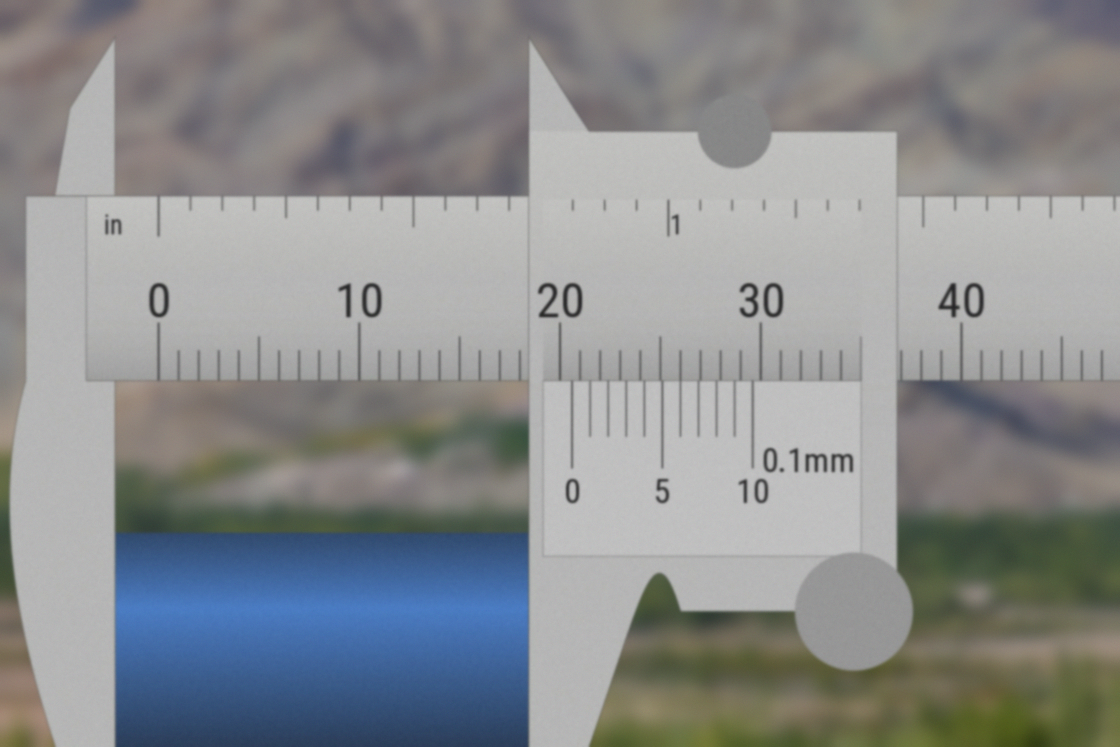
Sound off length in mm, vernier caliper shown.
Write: 20.6 mm
